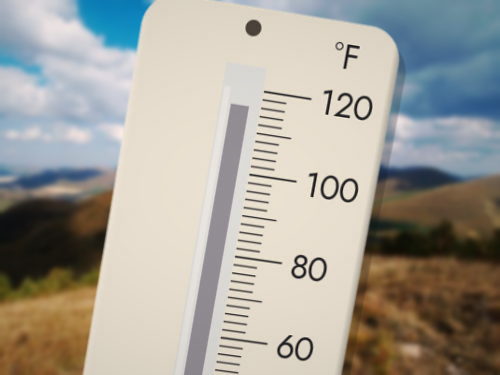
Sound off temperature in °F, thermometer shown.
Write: 116 °F
